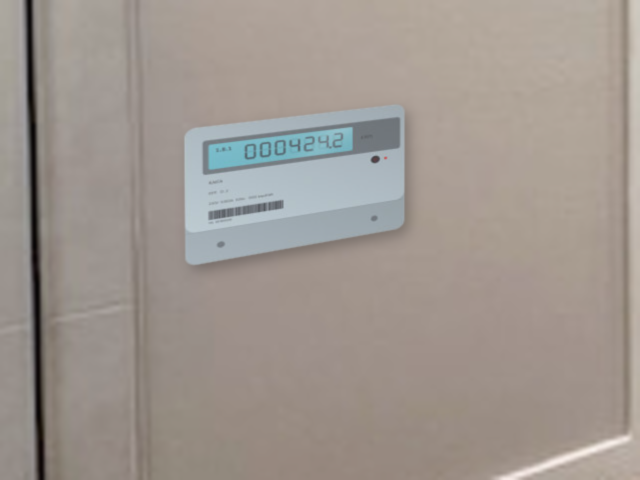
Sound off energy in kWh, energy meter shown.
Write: 424.2 kWh
